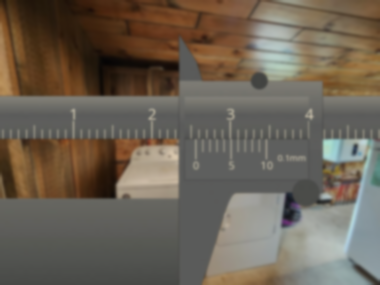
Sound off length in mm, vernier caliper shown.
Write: 25.6 mm
